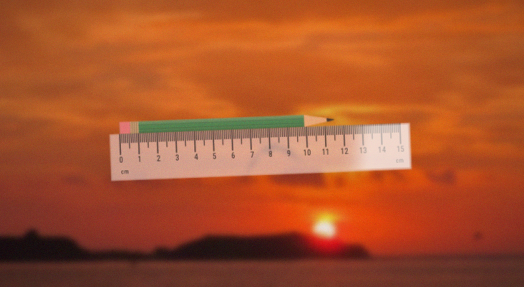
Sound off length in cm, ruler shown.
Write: 11.5 cm
